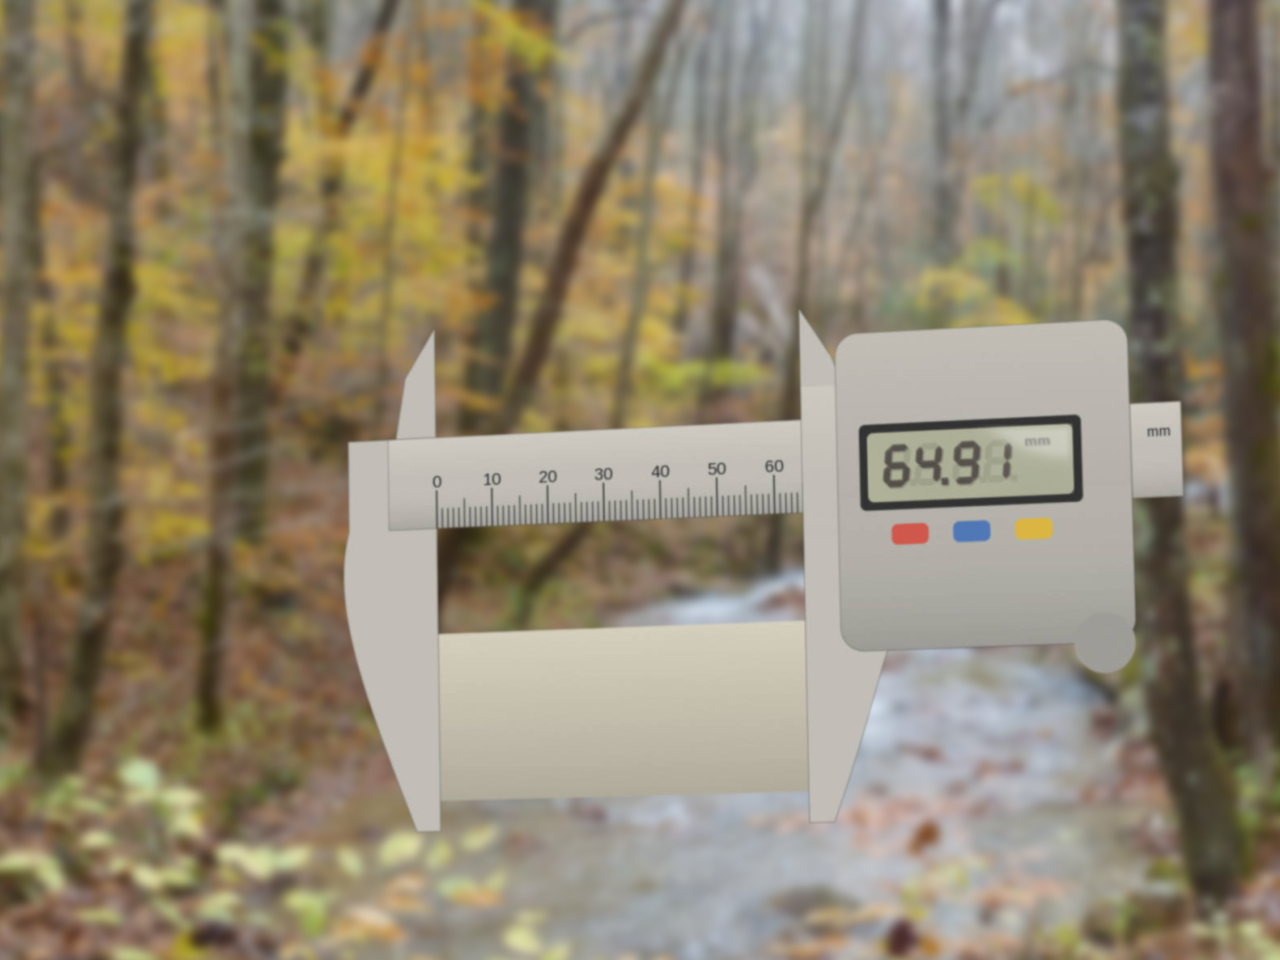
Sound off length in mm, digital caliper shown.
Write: 64.91 mm
